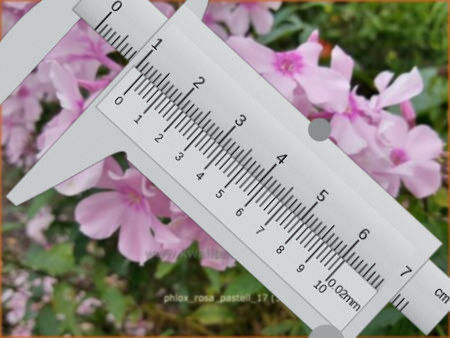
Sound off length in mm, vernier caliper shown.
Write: 11.6 mm
